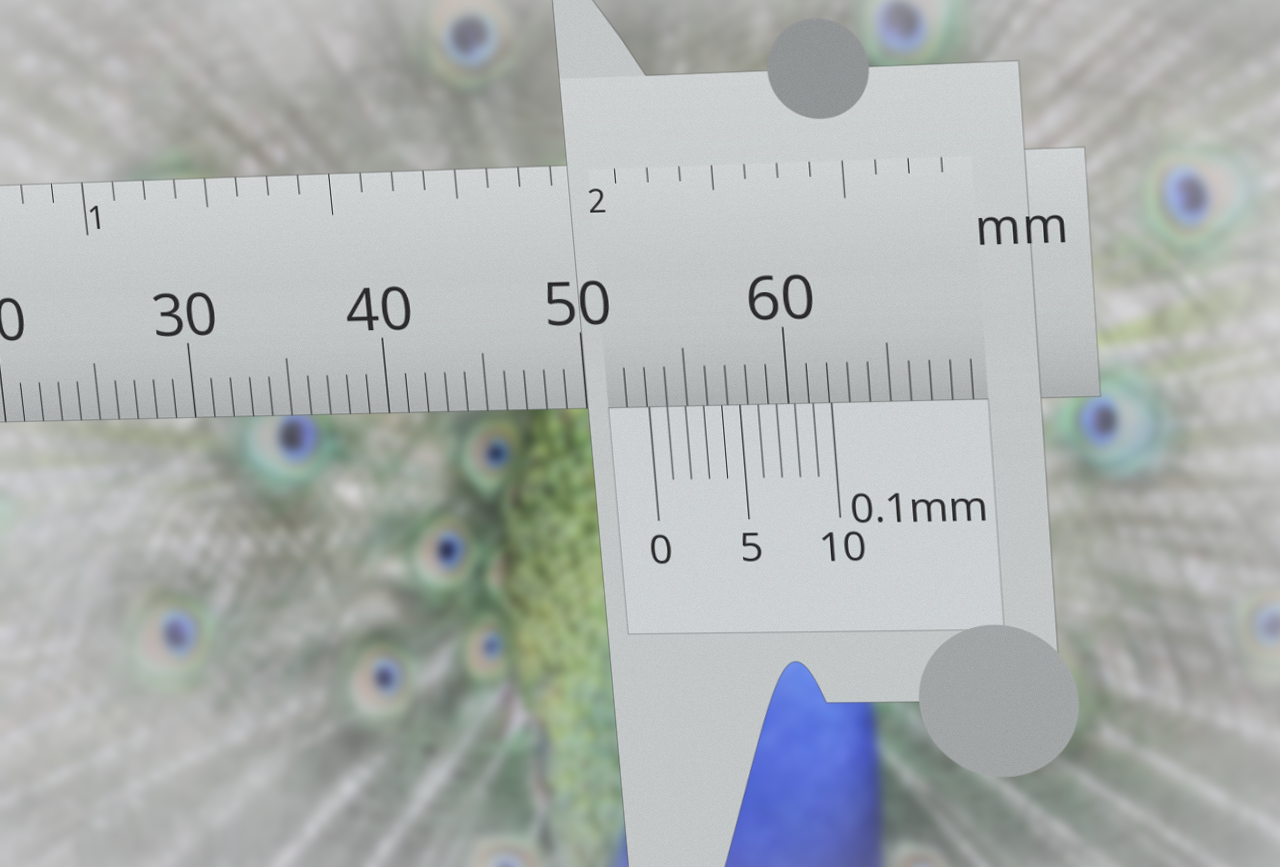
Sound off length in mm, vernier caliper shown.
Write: 53.1 mm
